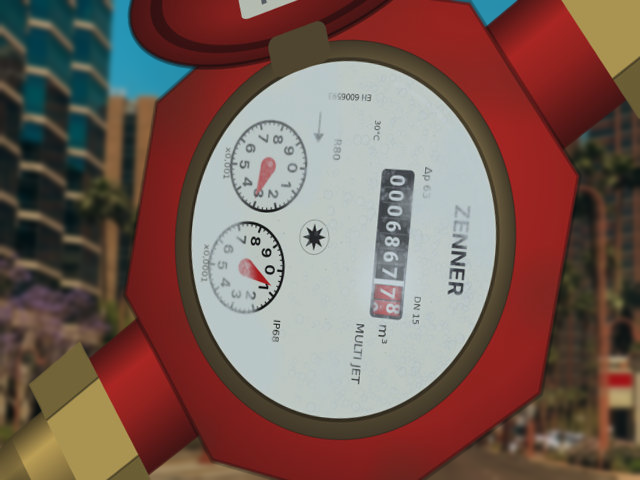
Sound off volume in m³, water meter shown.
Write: 6867.7830 m³
